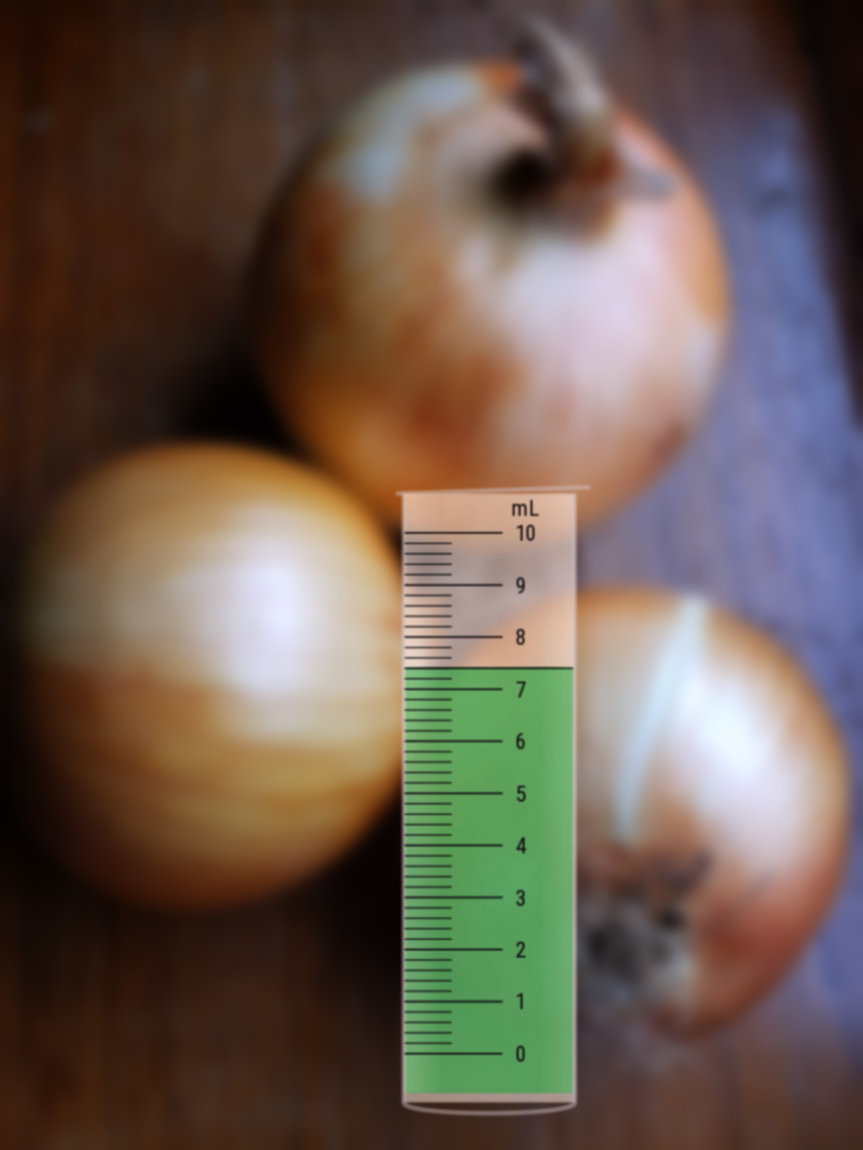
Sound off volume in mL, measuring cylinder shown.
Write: 7.4 mL
